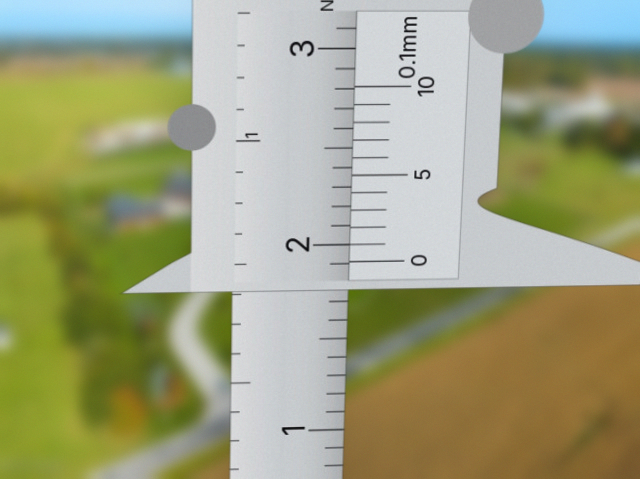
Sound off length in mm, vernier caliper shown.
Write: 19.1 mm
